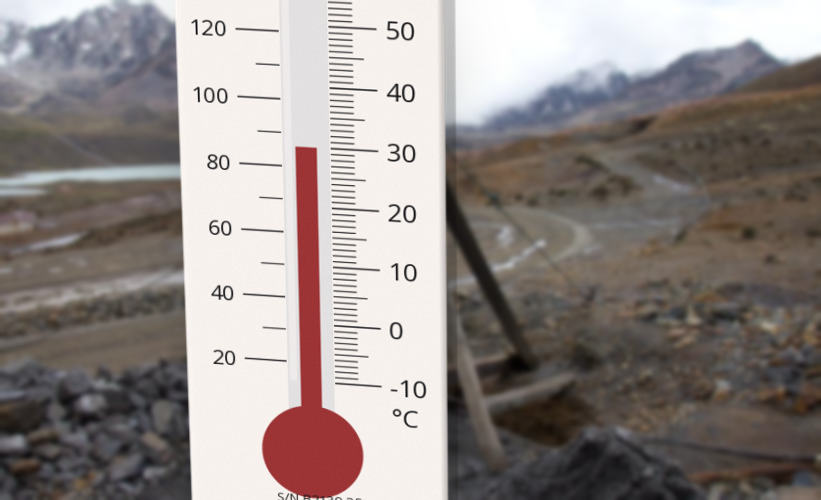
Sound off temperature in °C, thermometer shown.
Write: 30 °C
